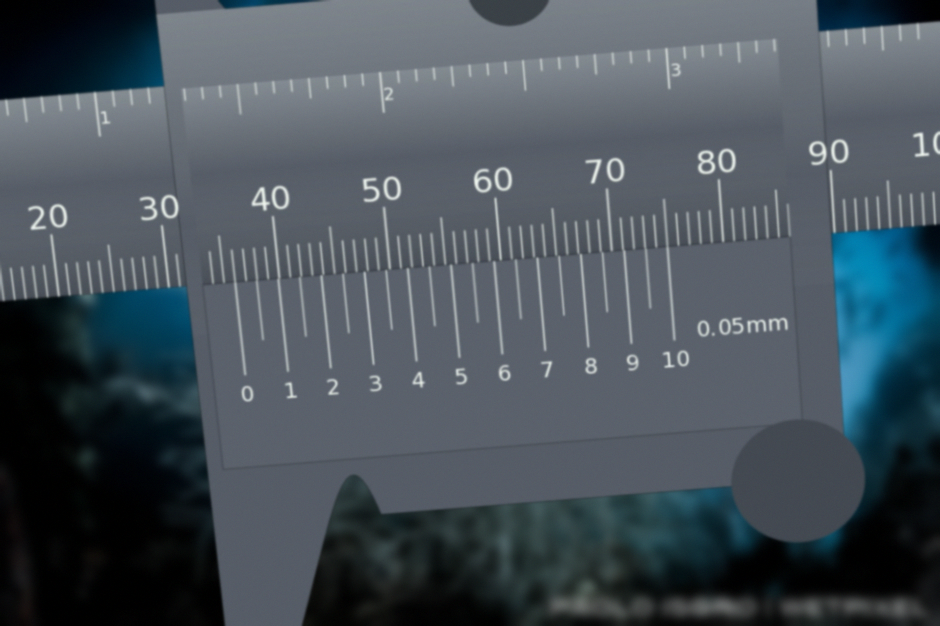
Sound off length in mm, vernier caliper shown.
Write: 36.0 mm
